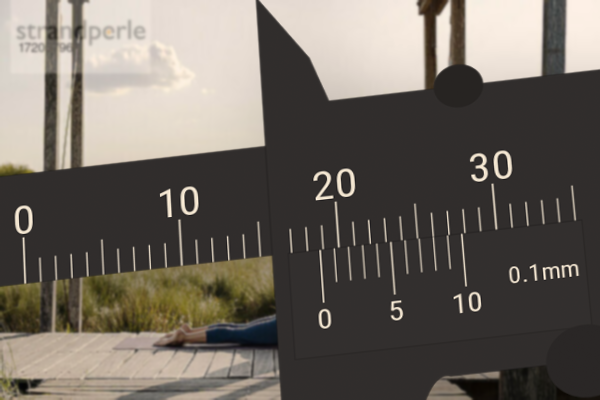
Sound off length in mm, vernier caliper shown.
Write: 18.8 mm
